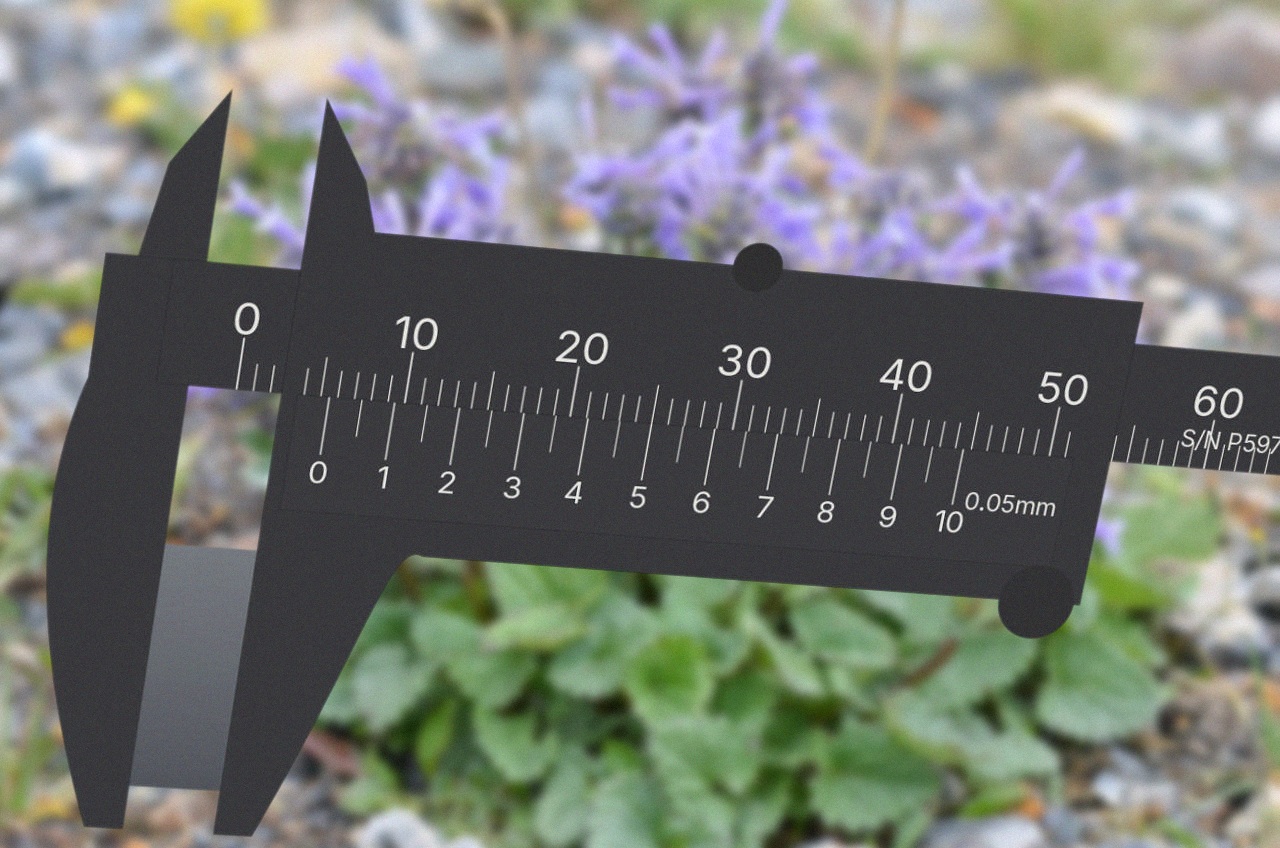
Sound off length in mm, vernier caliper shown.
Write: 5.5 mm
